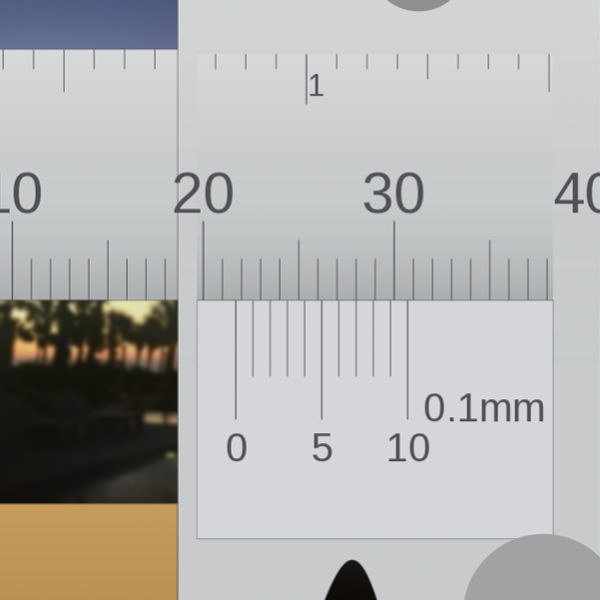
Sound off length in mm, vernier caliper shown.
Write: 21.7 mm
